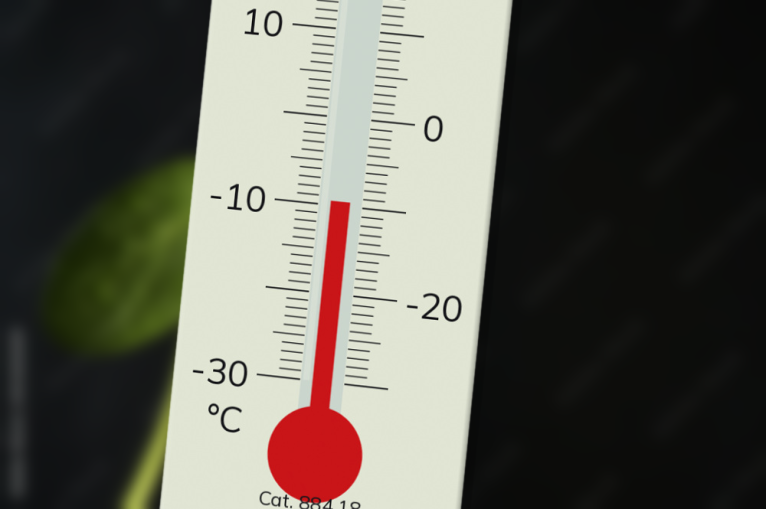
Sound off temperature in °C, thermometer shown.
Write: -9.5 °C
